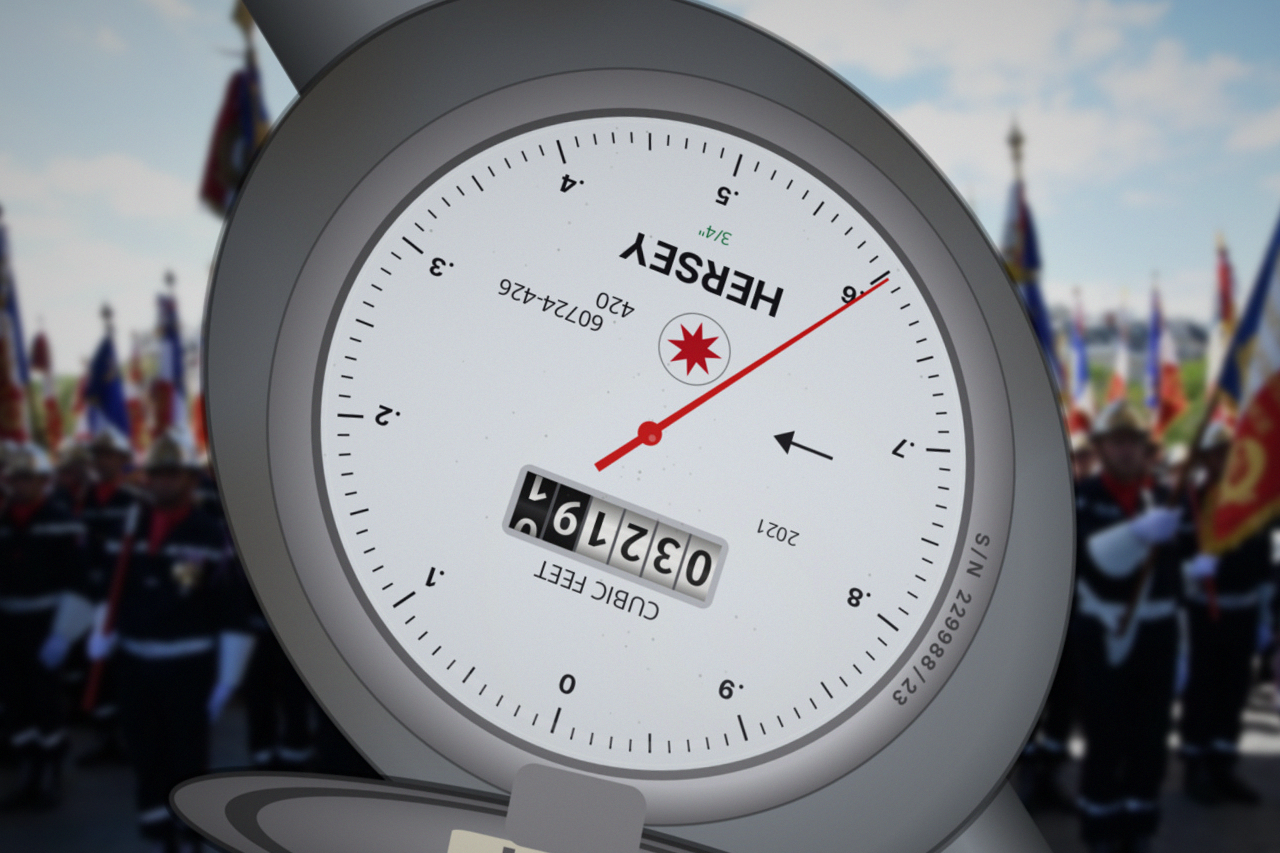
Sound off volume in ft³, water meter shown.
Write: 32190.60 ft³
